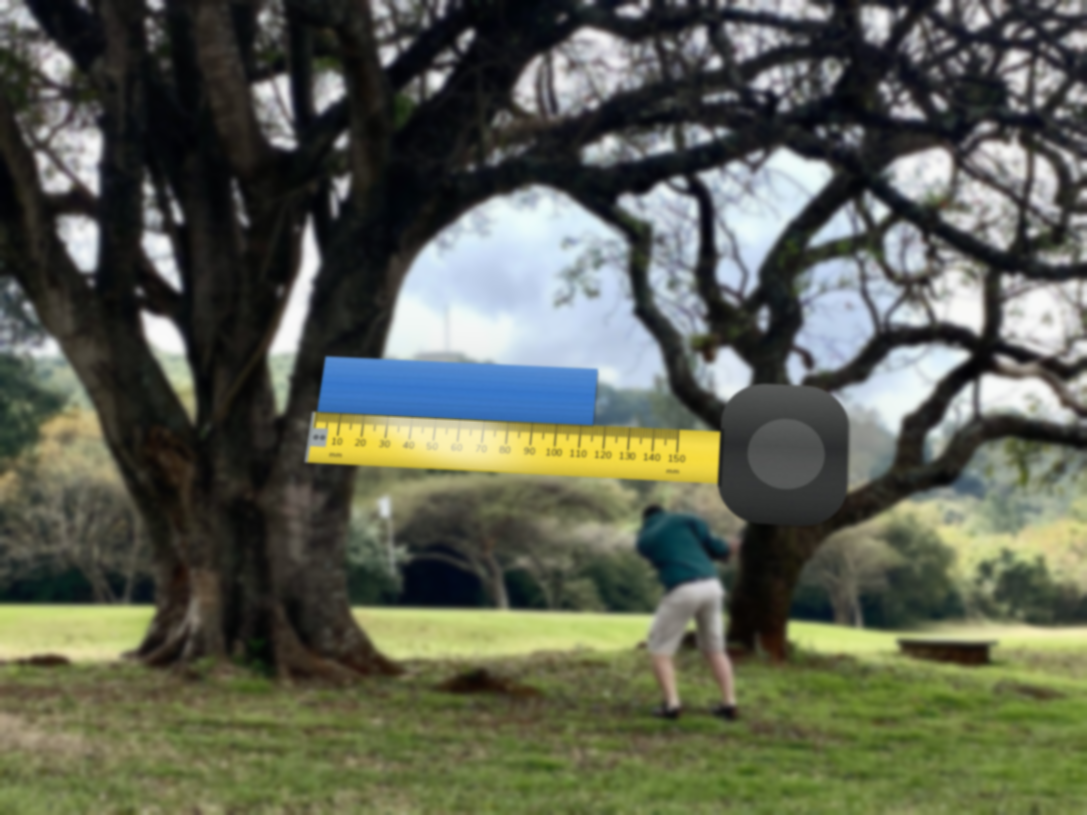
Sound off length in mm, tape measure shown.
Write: 115 mm
